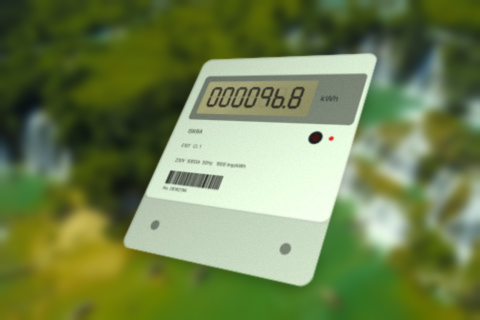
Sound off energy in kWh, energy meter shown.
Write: 96.8 kWh
